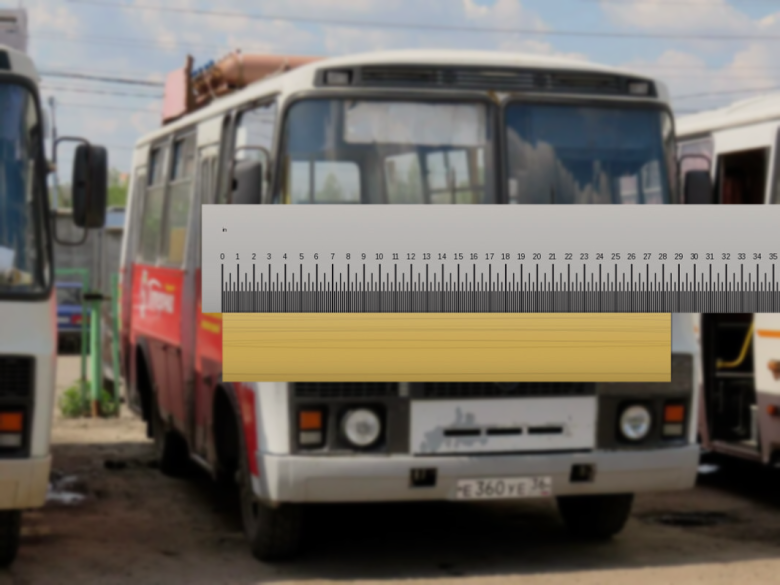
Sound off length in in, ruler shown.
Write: 28.5 in
